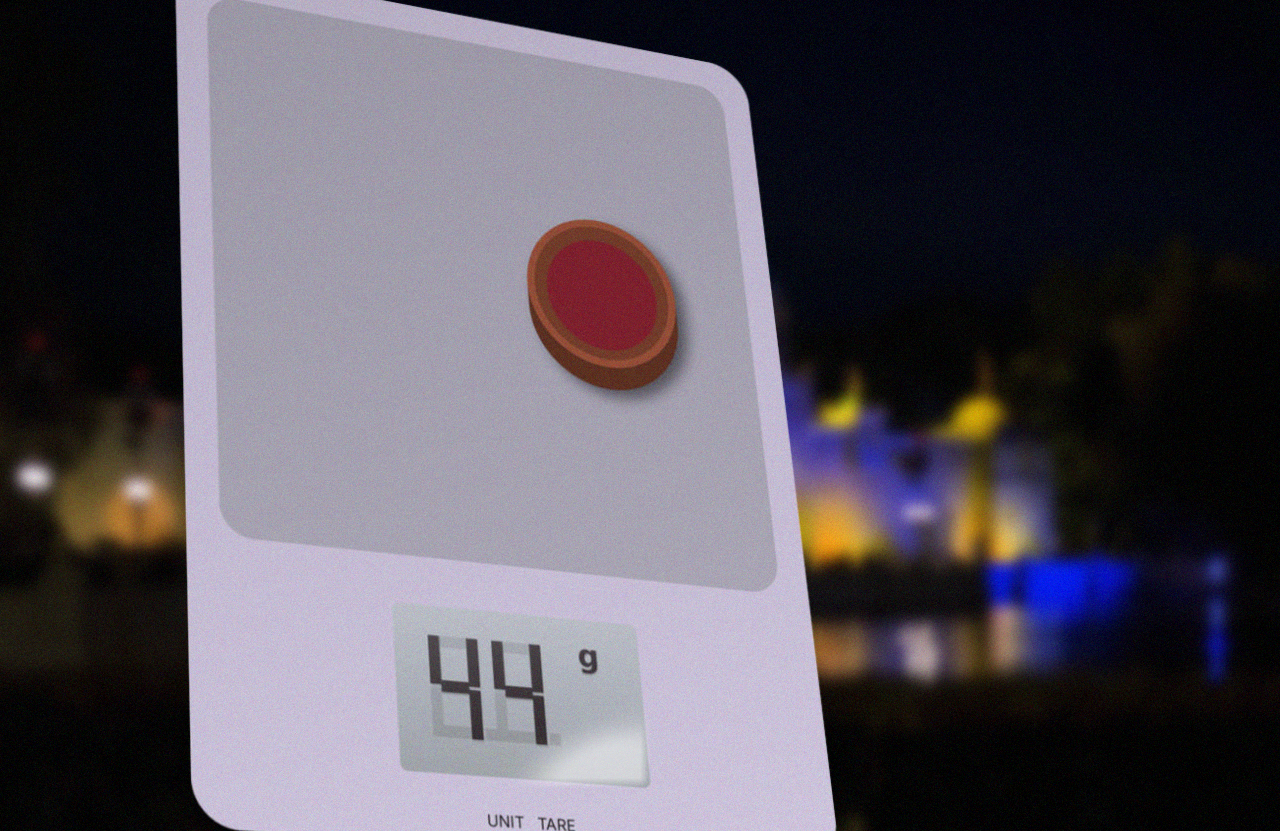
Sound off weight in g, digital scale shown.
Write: 44 g
